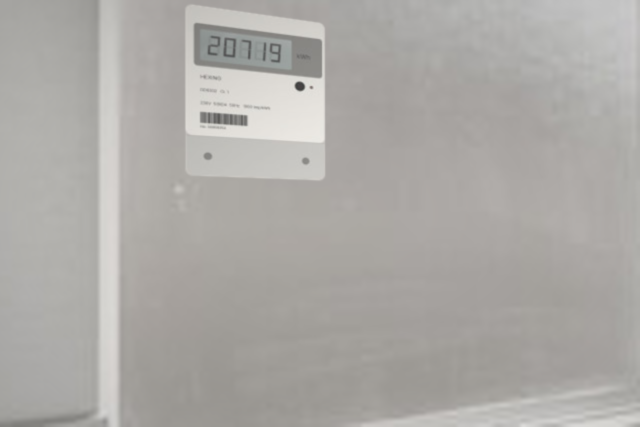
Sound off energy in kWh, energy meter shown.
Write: 20719 kWh
